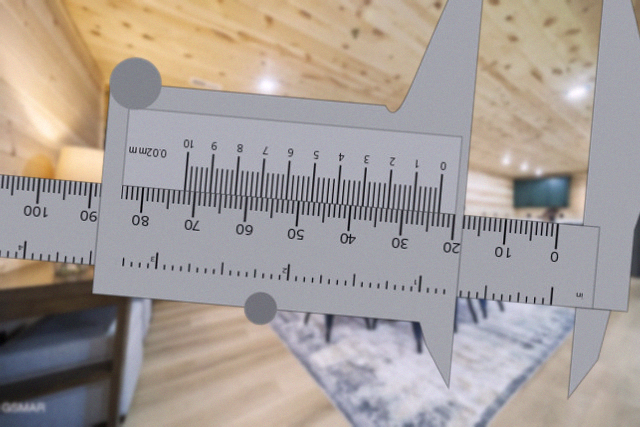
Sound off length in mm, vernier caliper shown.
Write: 23.0 mm
